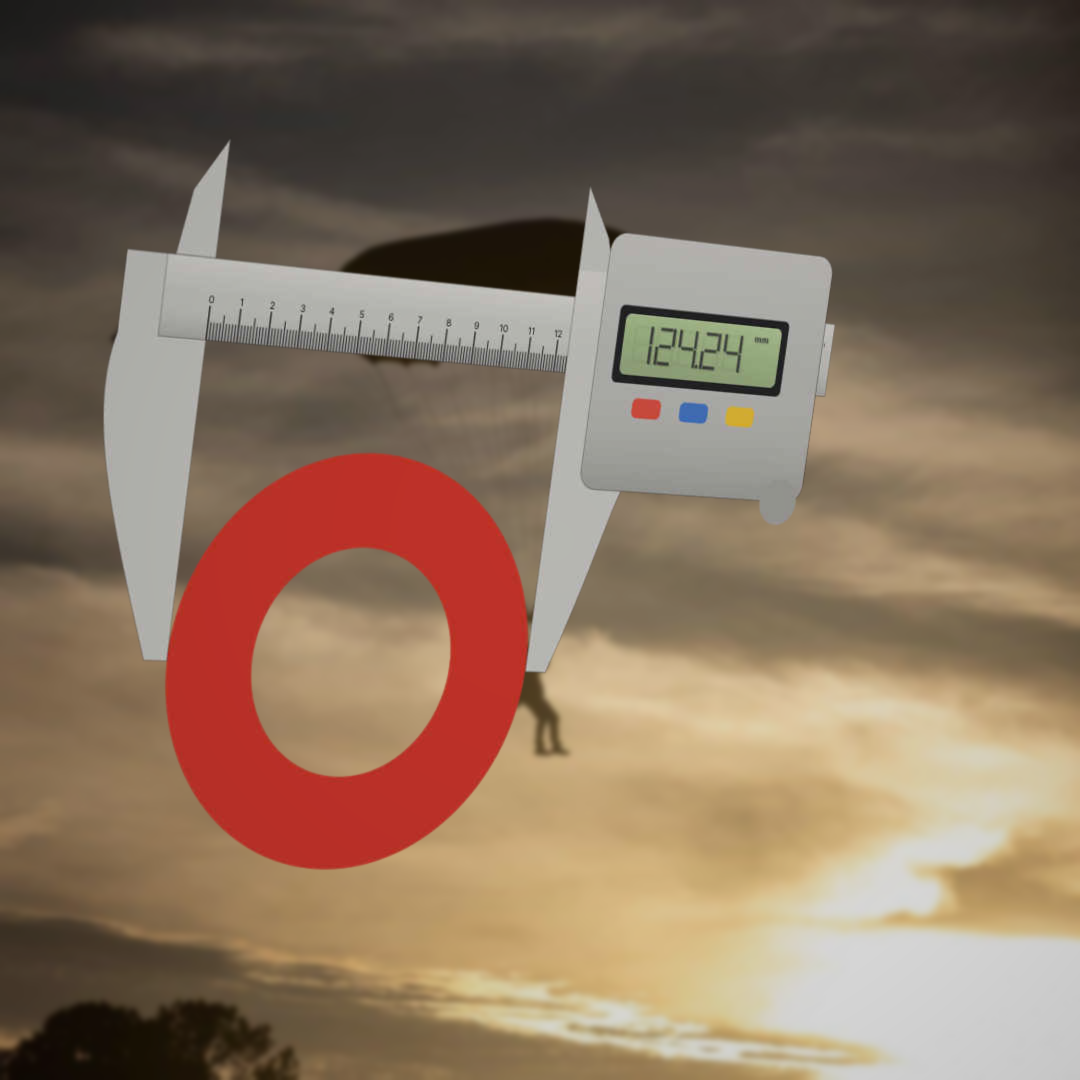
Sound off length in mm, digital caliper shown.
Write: 124.24 mm
